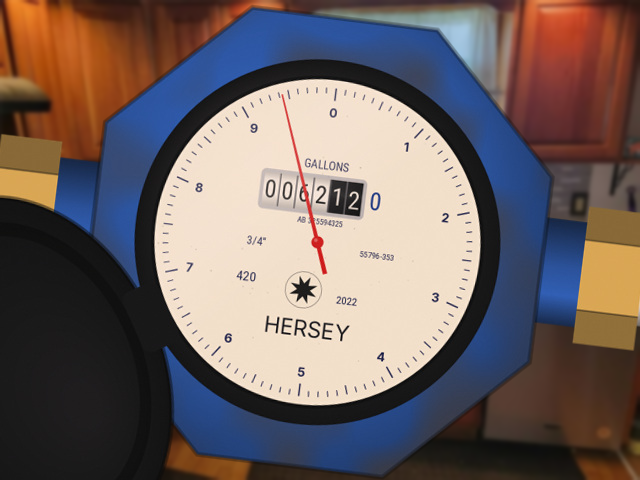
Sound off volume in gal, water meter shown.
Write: 62119.4 gal
